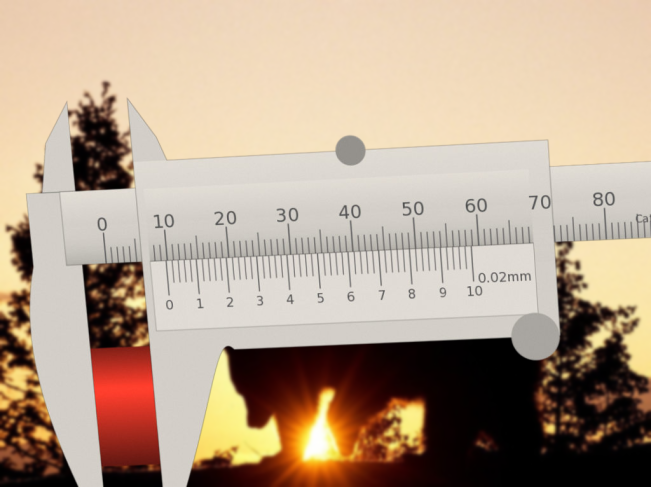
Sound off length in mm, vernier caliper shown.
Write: 9.8 mm
